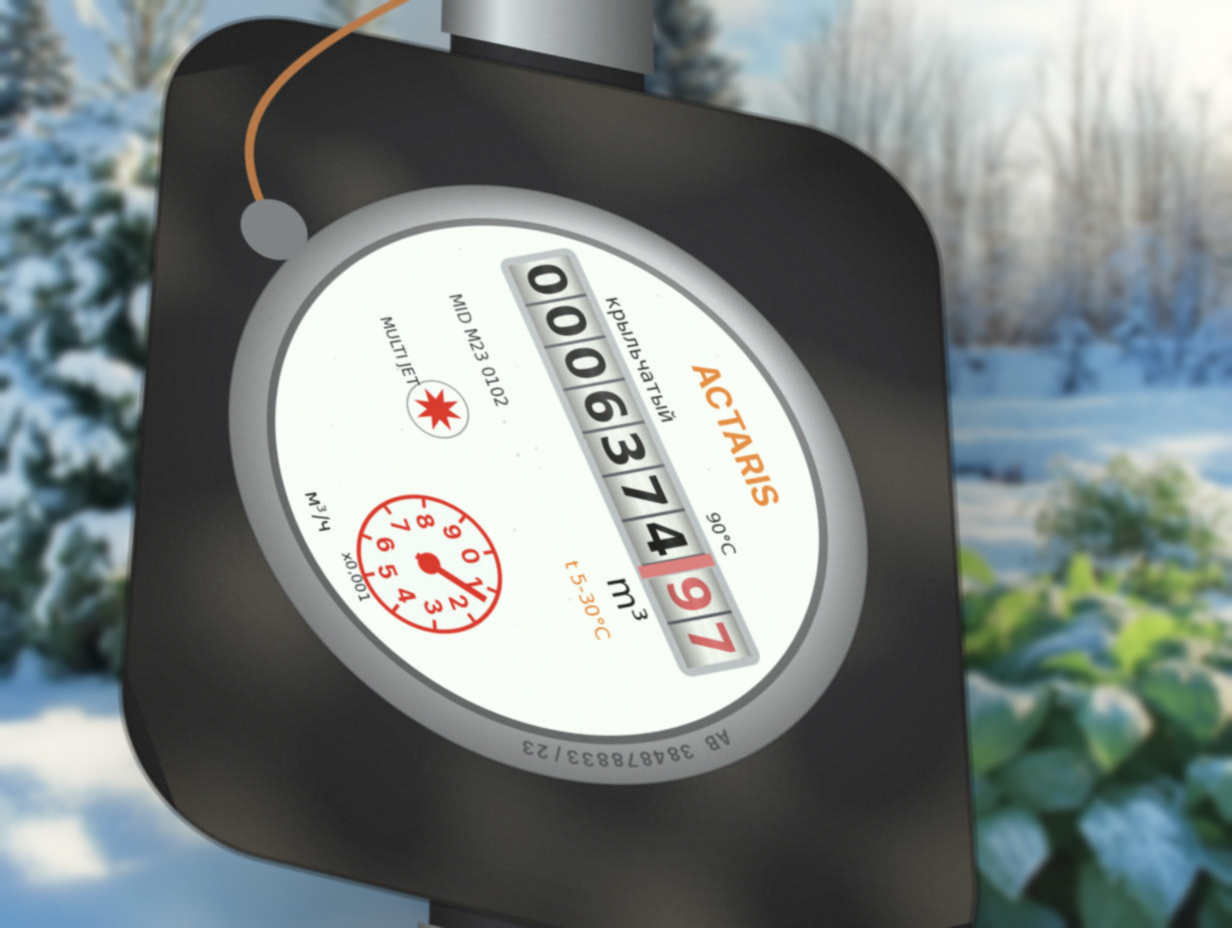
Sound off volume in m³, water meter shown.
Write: 6374.971 m³
